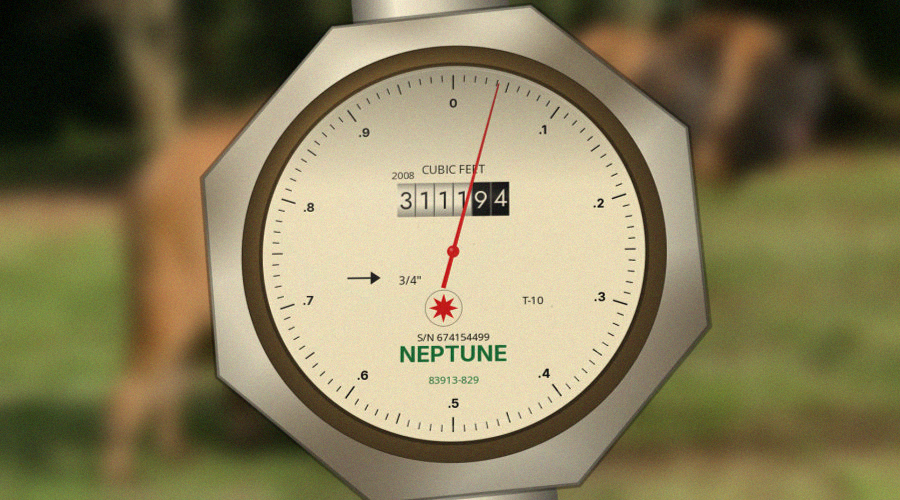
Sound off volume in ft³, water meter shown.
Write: 311194.04 ft³
